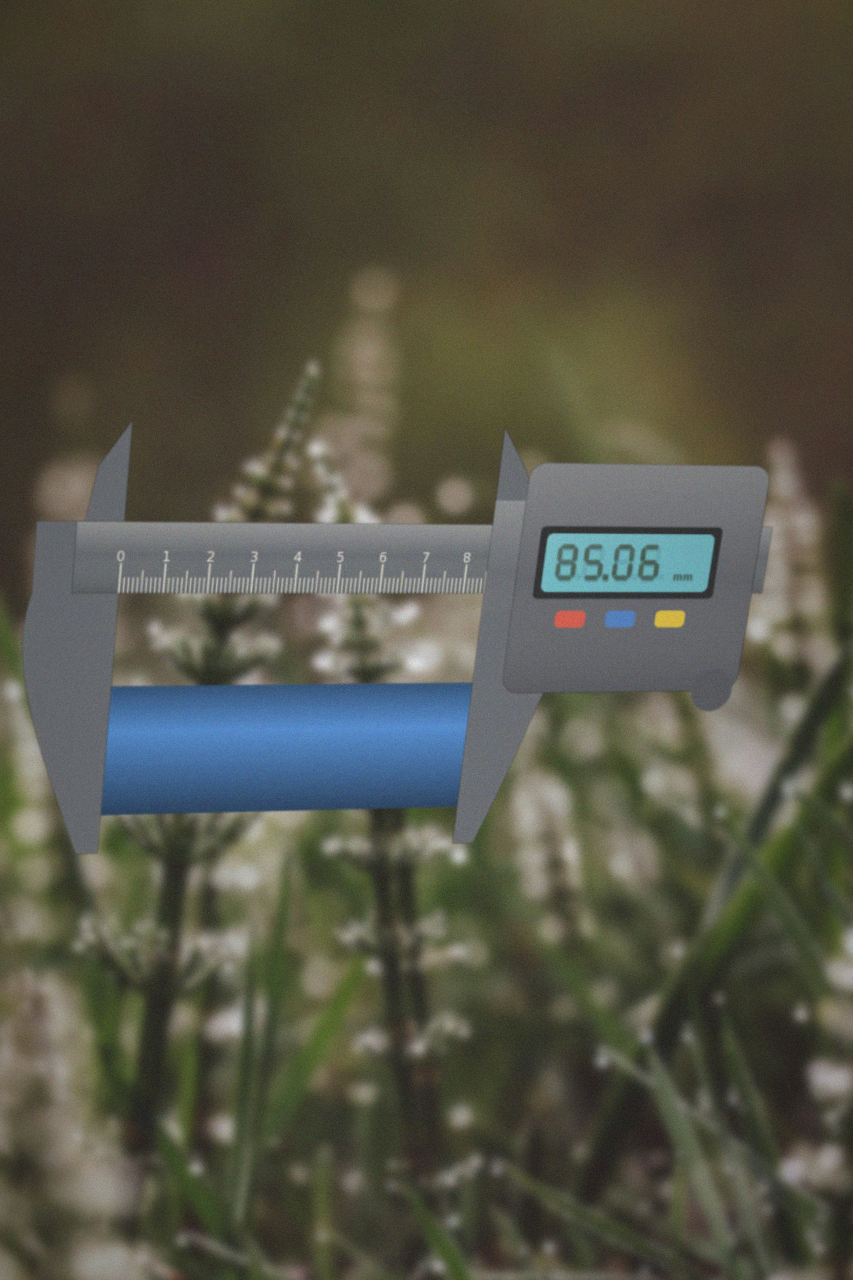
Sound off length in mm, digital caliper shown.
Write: 85.06 mm
